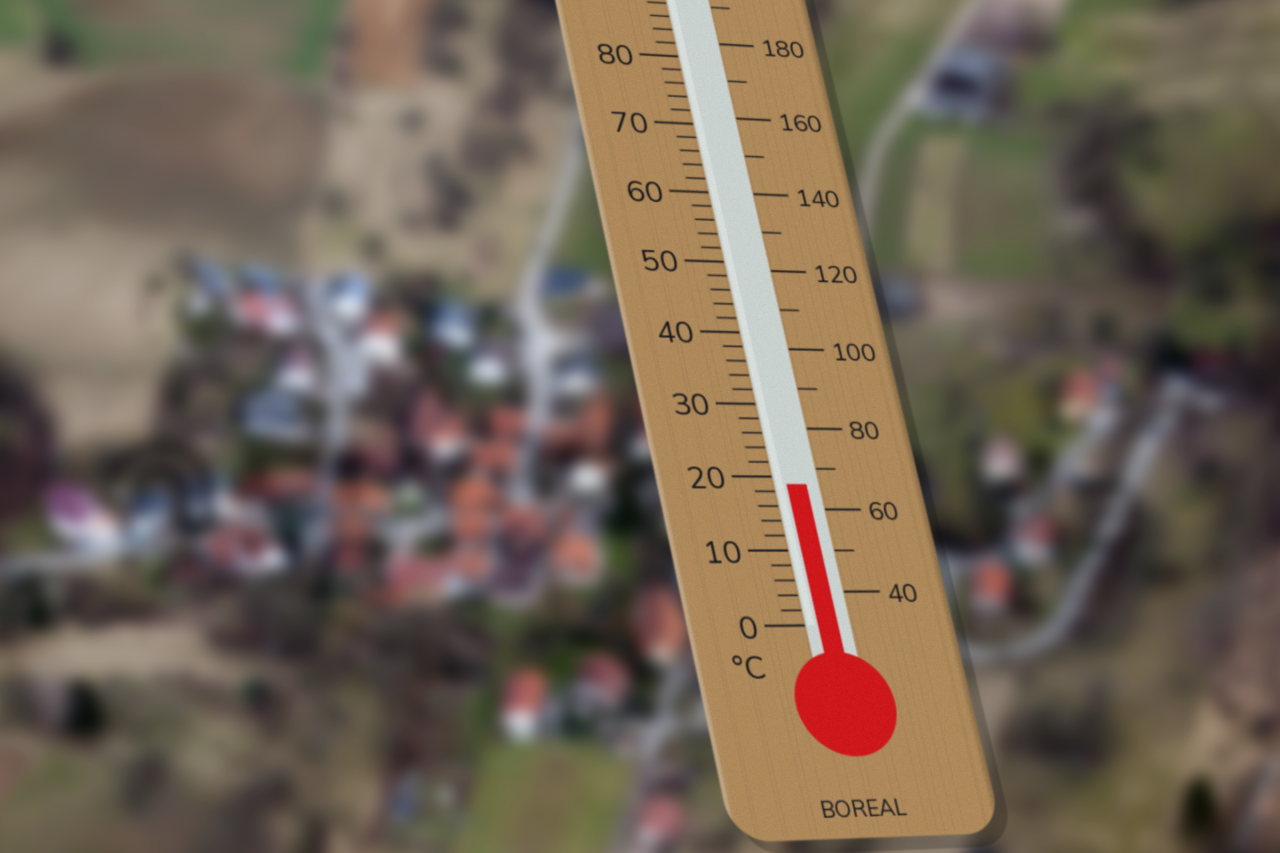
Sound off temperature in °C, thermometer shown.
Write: 19 °C
